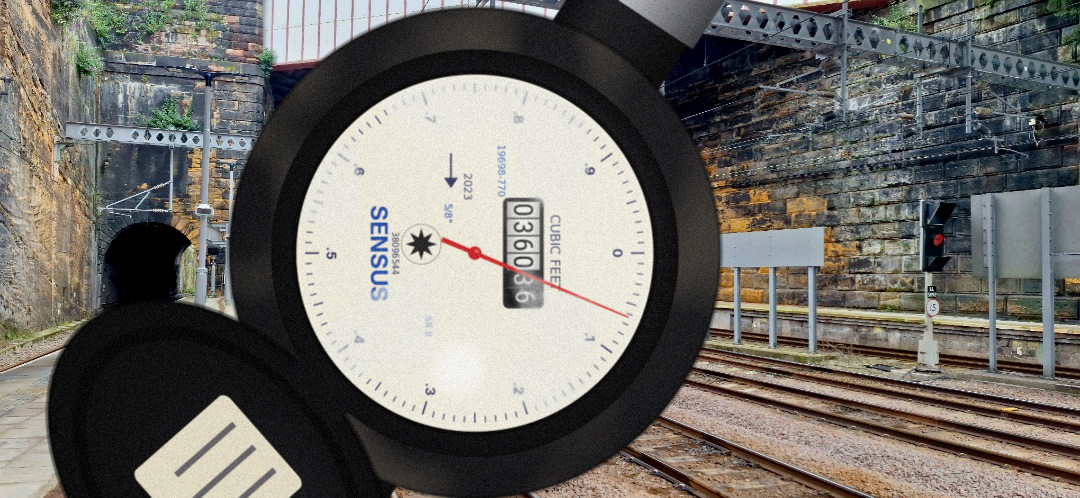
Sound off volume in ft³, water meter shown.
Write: 36036.06 ft³
